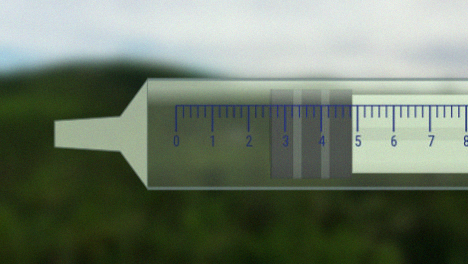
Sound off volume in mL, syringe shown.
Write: 2.6 mL
